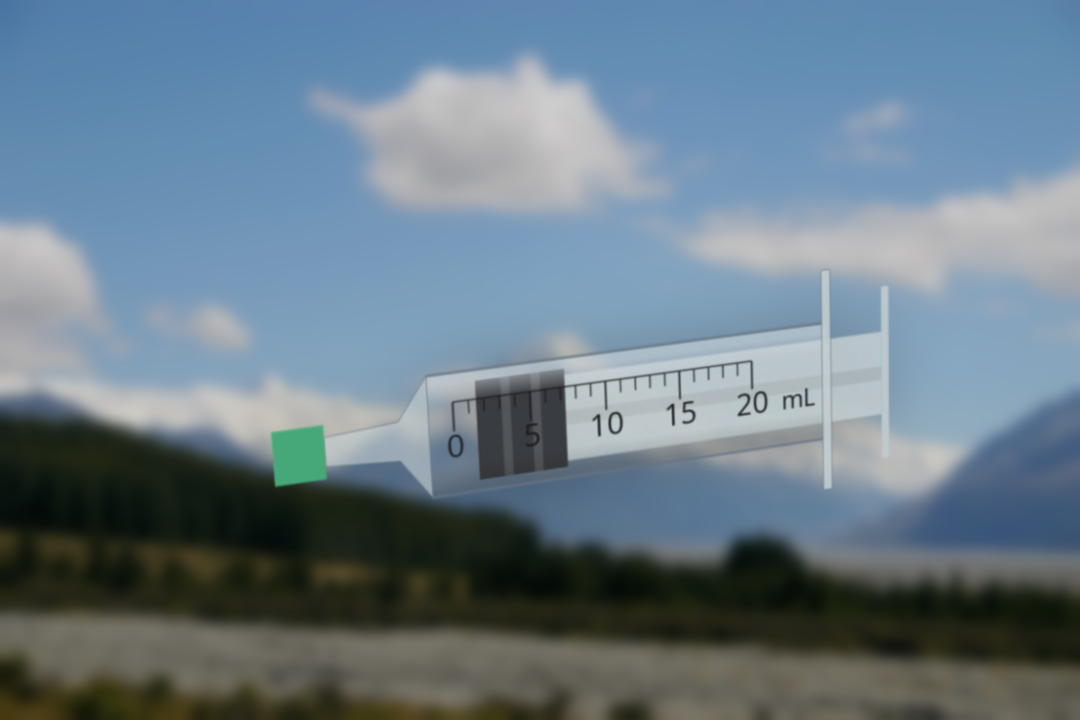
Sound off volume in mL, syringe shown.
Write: 1.5 mL
